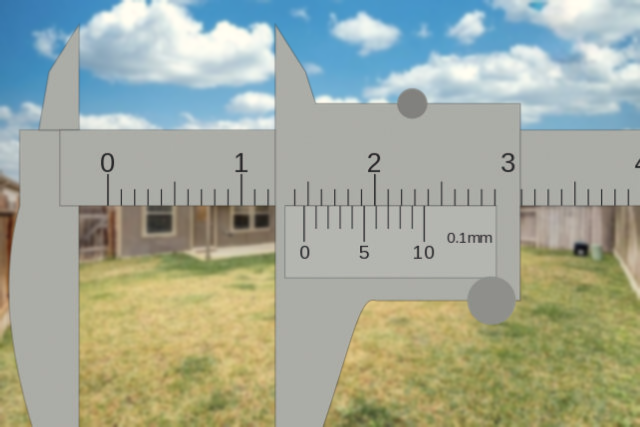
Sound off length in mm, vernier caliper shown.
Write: 14.7 mm
